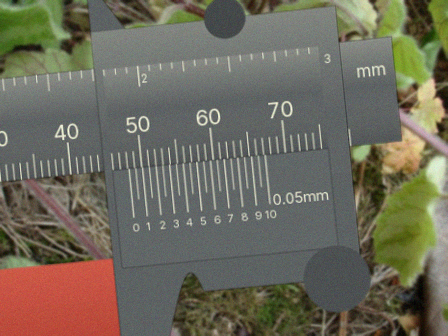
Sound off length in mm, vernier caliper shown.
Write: 48.2 mm
